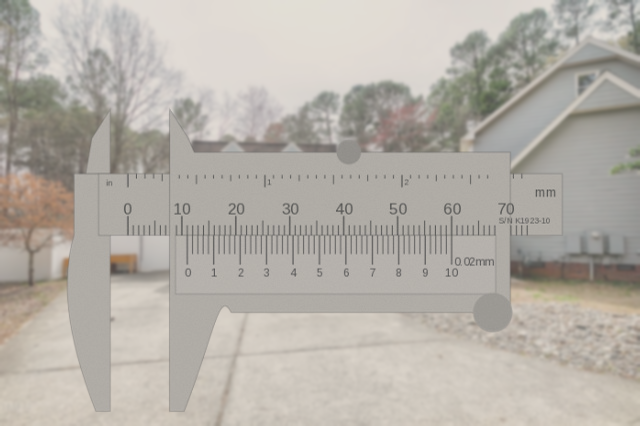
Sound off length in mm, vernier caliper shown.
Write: 11.0 mm
